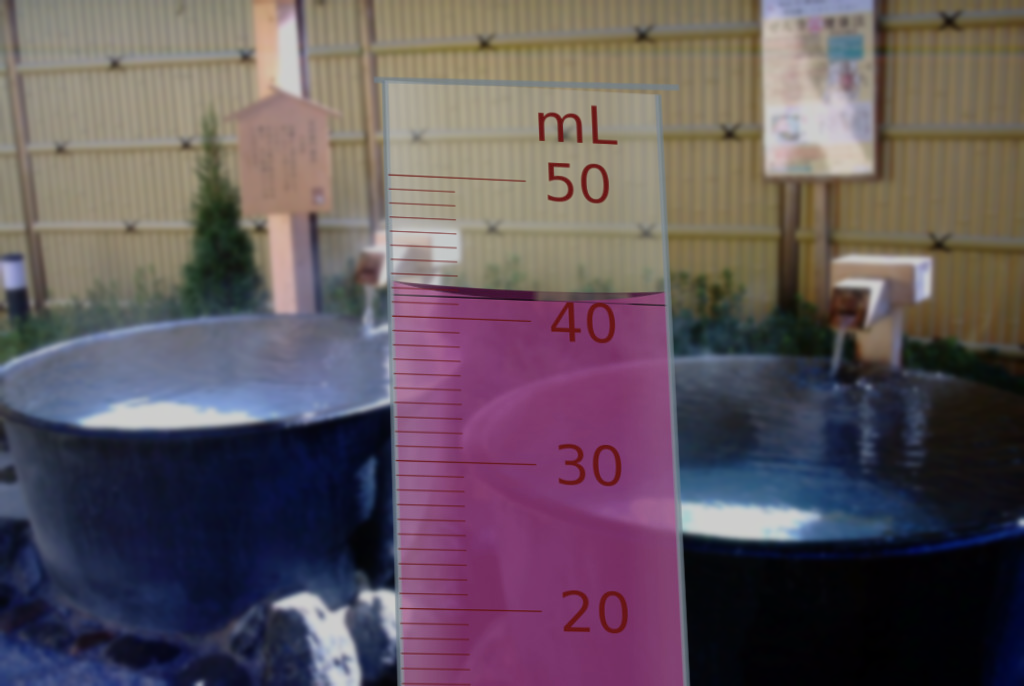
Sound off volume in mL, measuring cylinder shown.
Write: 41.5 mL
